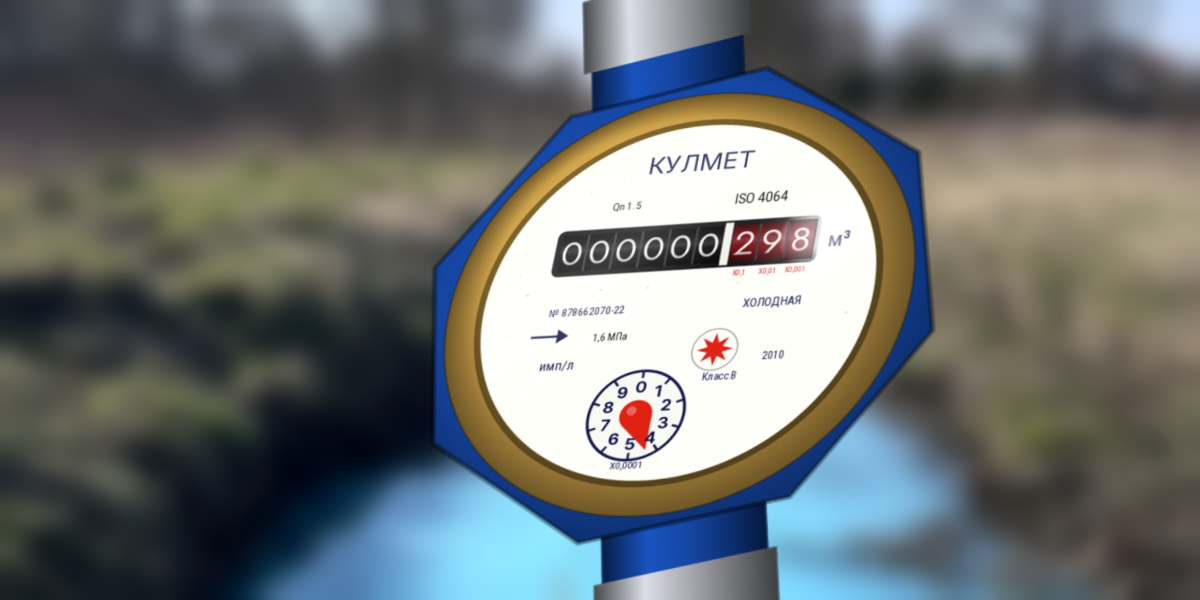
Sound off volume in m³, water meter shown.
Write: 0.2984 m³
